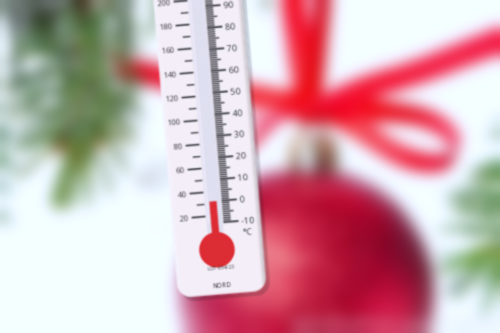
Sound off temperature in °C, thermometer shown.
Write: 0 °C
